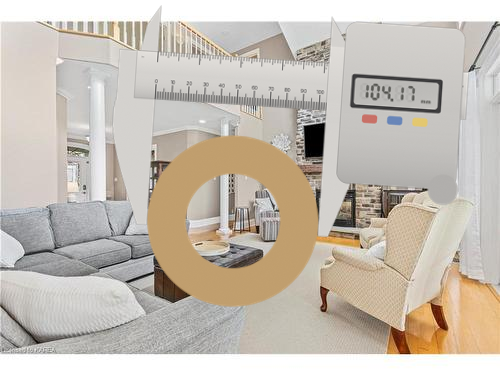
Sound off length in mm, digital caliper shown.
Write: 104.17 mm
